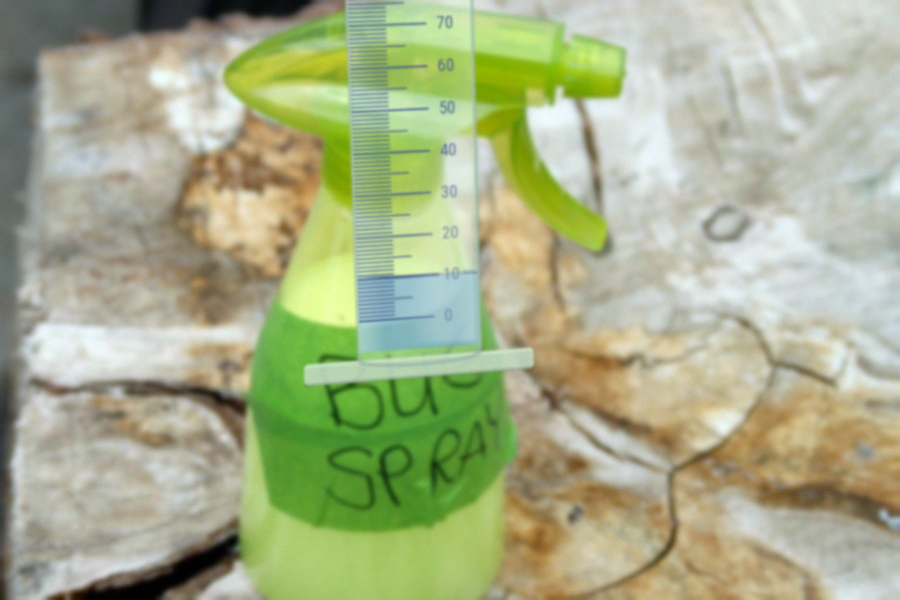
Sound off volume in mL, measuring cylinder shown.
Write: 10 mL
